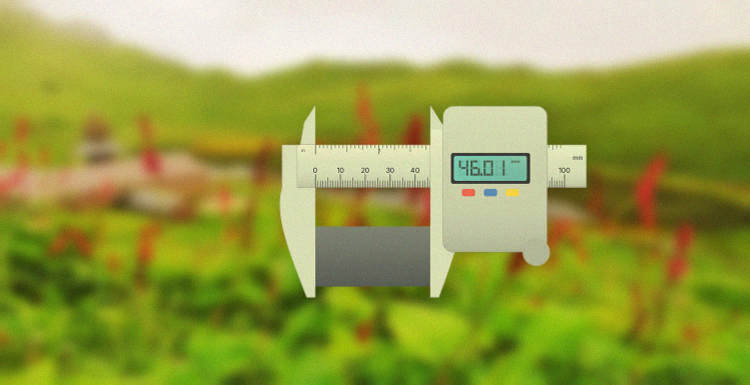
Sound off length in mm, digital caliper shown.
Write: 46.01 mm
